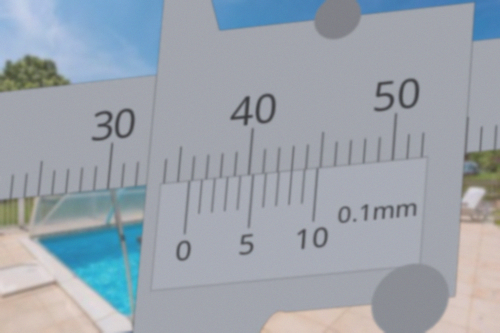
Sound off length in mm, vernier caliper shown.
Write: 35.8 mm
